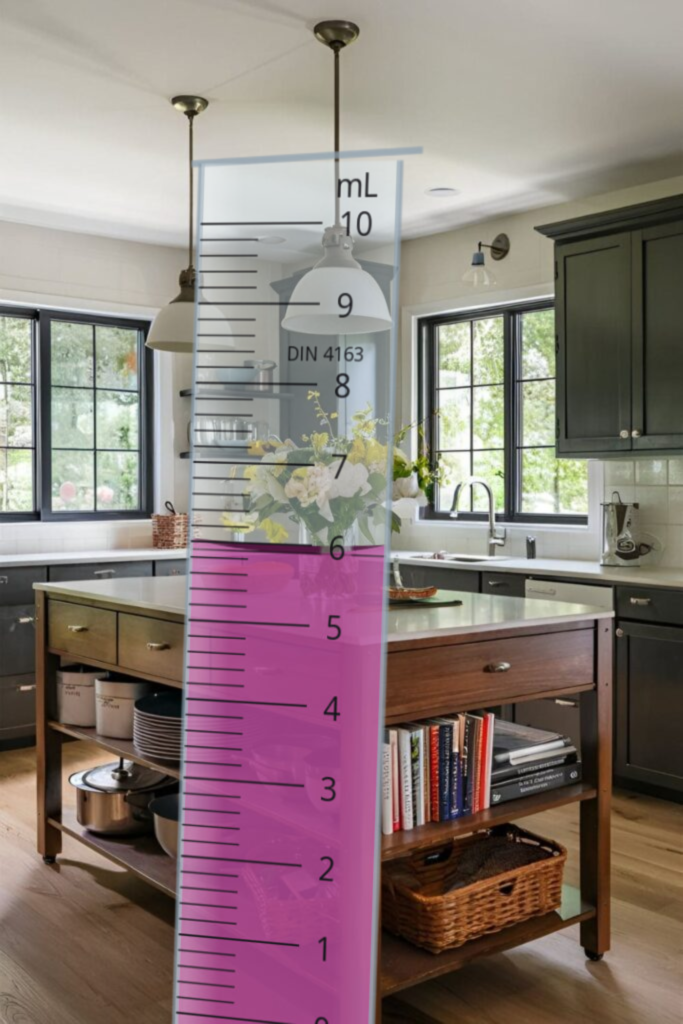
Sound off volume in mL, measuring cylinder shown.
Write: 5.9 mL
